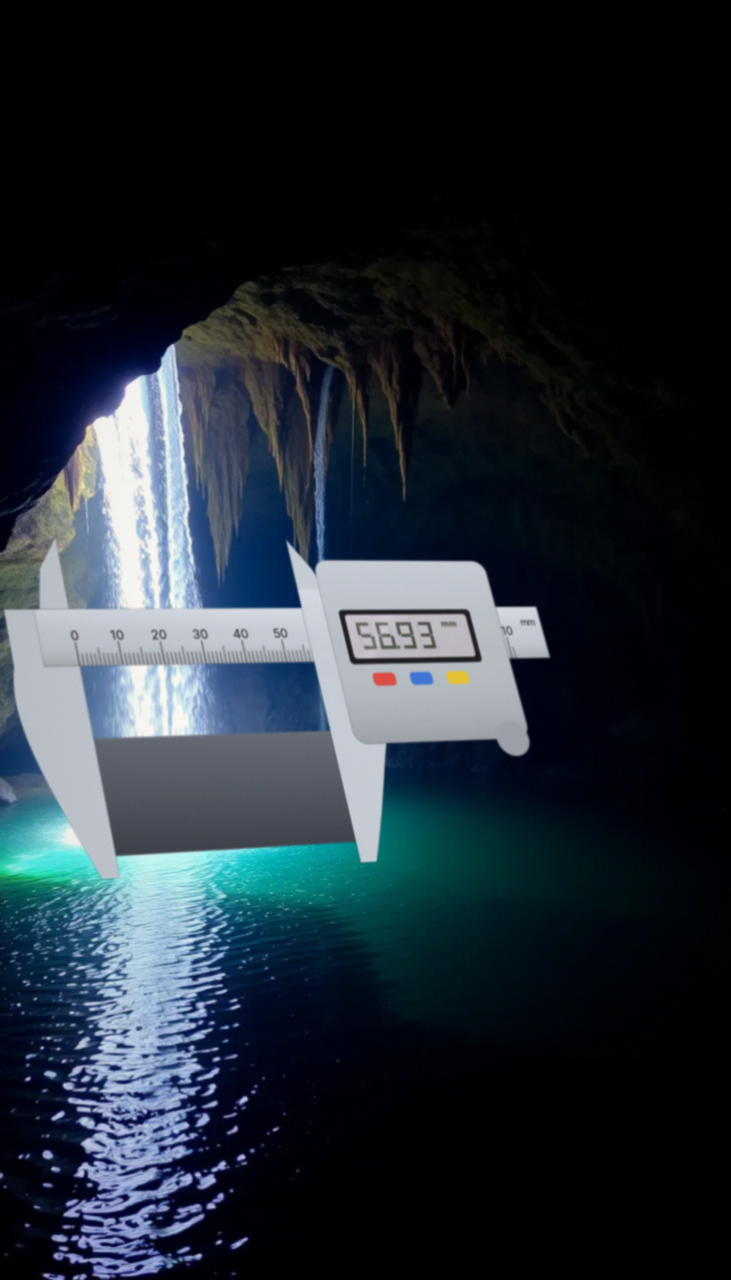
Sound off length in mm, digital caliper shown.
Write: 56.93 mm
